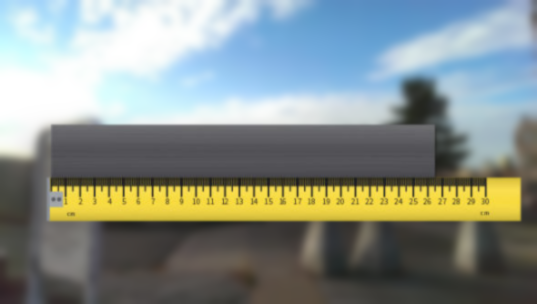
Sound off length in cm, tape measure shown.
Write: 26.5 cm
